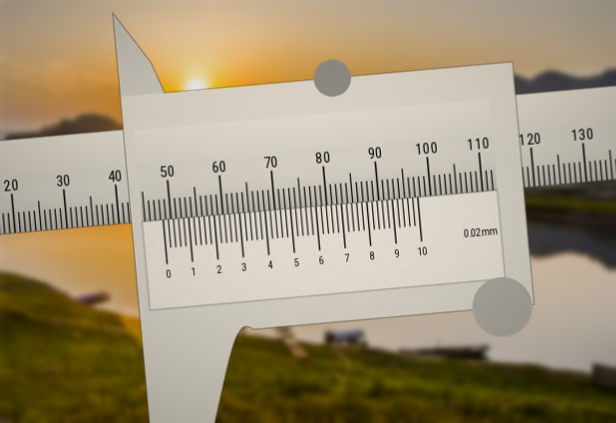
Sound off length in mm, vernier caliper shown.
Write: 48.5 mm
